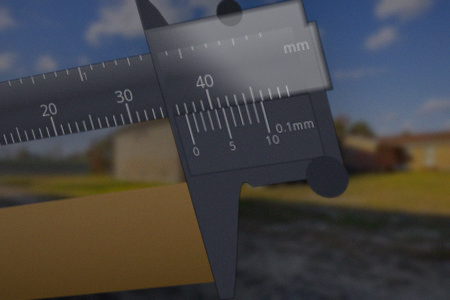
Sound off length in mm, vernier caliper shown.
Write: 36.8 mm
